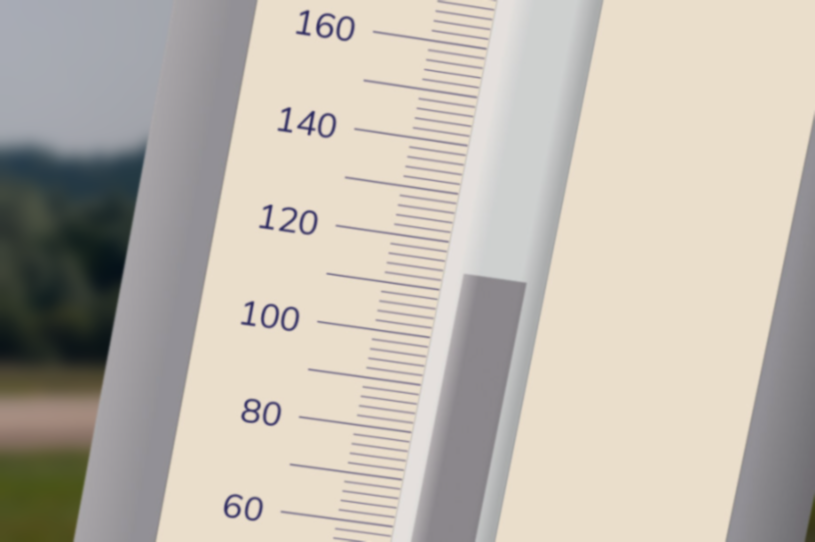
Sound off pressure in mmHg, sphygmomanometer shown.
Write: 114 mmHg
